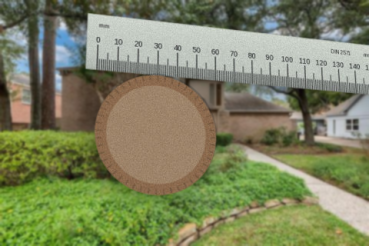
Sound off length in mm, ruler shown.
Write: 60 mm
